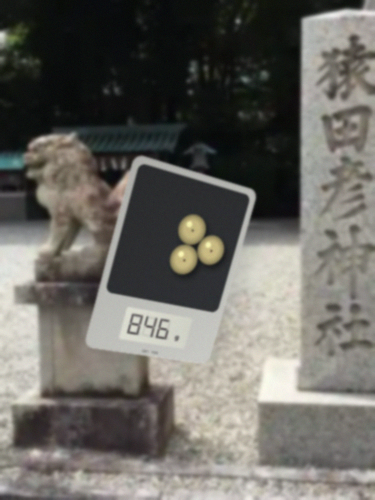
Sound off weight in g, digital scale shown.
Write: 846 g
